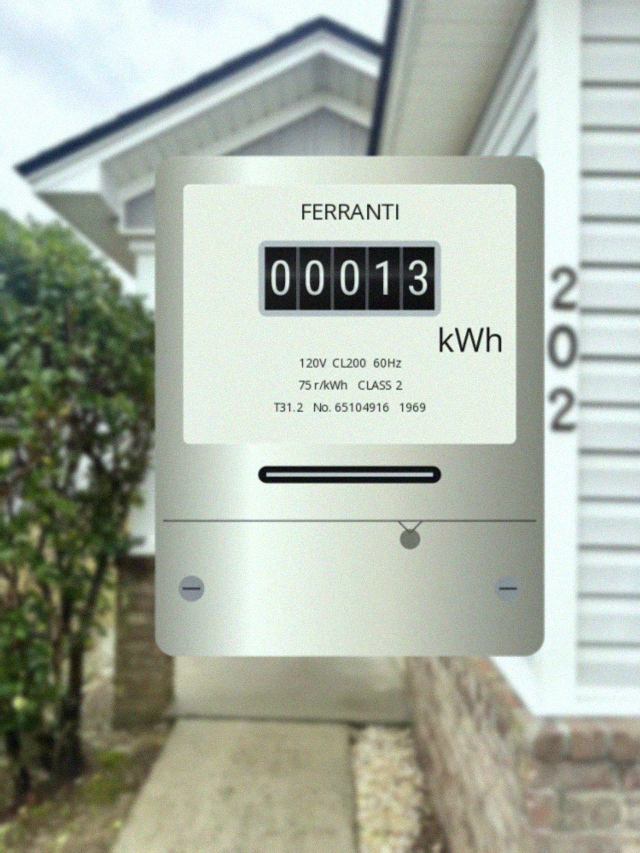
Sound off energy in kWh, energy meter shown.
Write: 13 kWh
